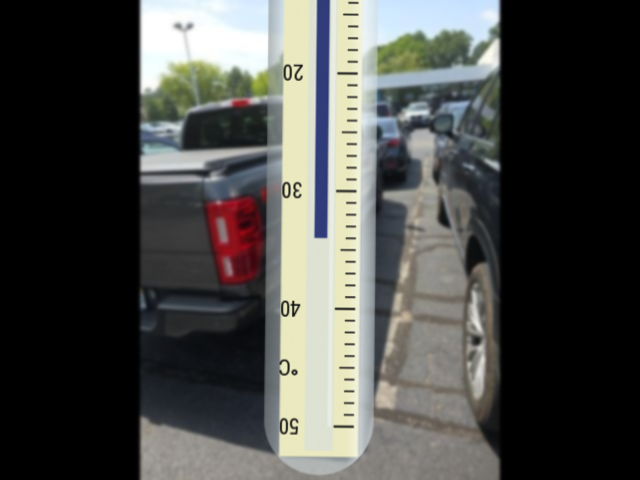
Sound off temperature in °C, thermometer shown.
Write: 34 °C
